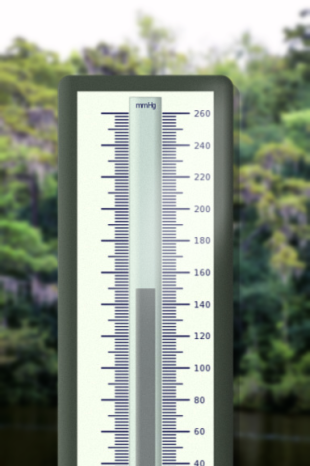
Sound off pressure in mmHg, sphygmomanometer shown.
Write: 150 mmHg
